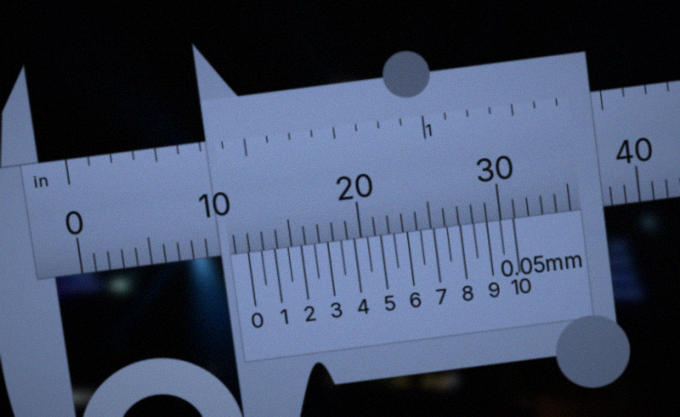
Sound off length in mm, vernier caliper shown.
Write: 11.9 mm
